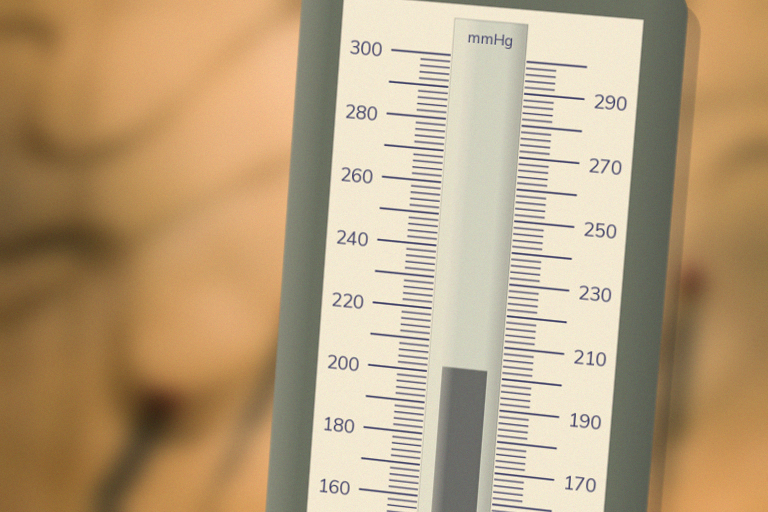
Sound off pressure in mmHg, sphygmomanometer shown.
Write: 202 mmHg
